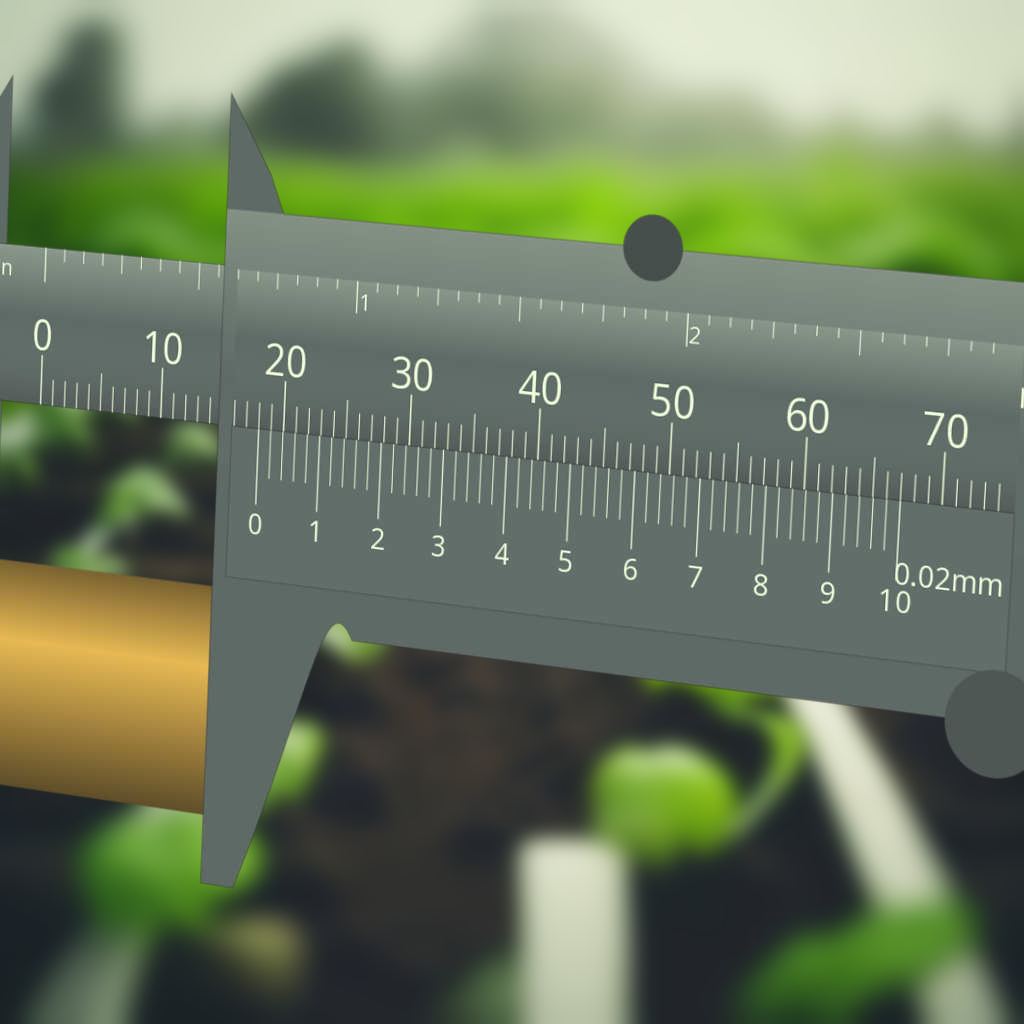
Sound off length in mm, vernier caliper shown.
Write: 18.0 mm
